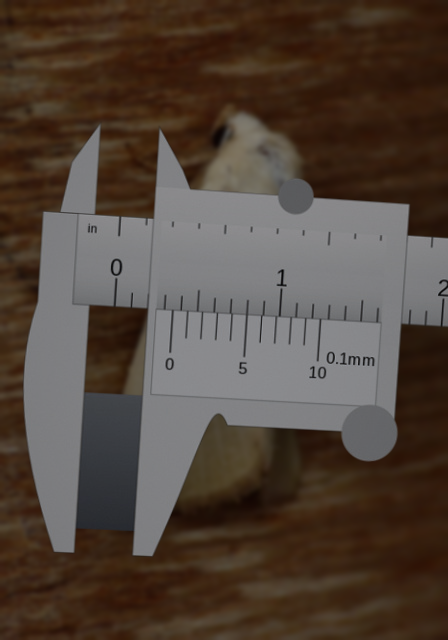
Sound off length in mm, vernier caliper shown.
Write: 3.5 mm
